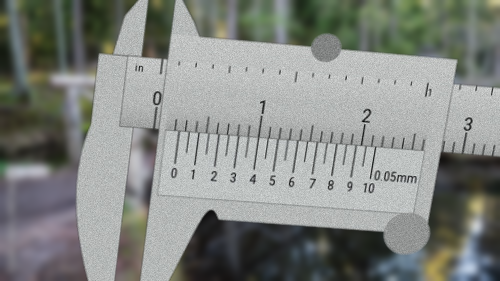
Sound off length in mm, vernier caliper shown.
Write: 2.4 mm
